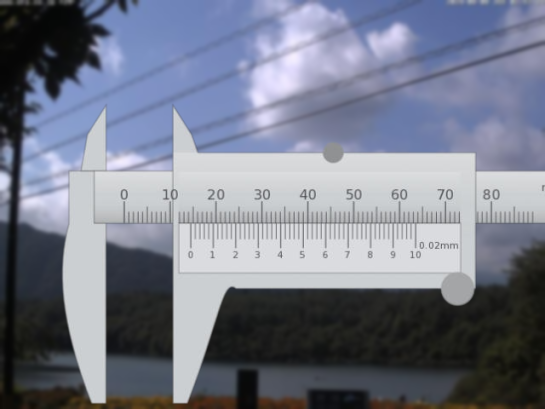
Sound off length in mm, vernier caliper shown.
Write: 14.5 mm
